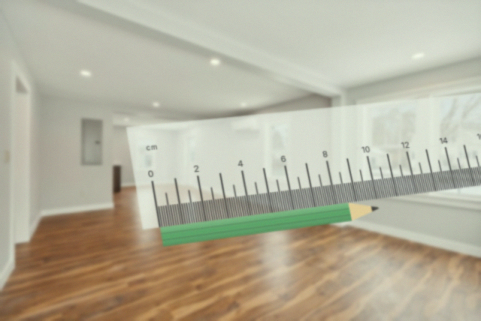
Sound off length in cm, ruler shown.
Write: 10 cm
